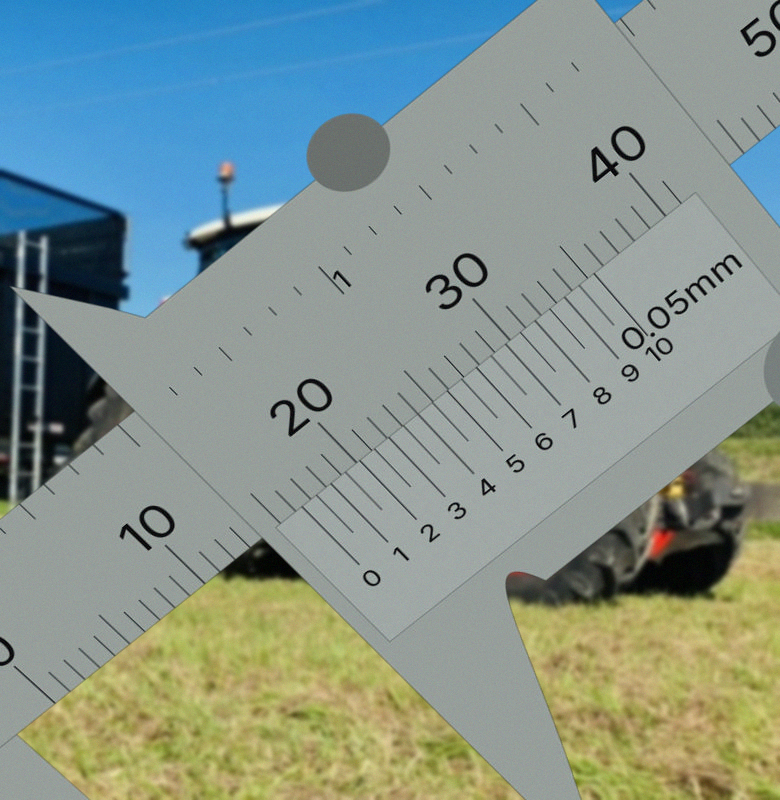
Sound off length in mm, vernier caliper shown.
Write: 16.4 mm
